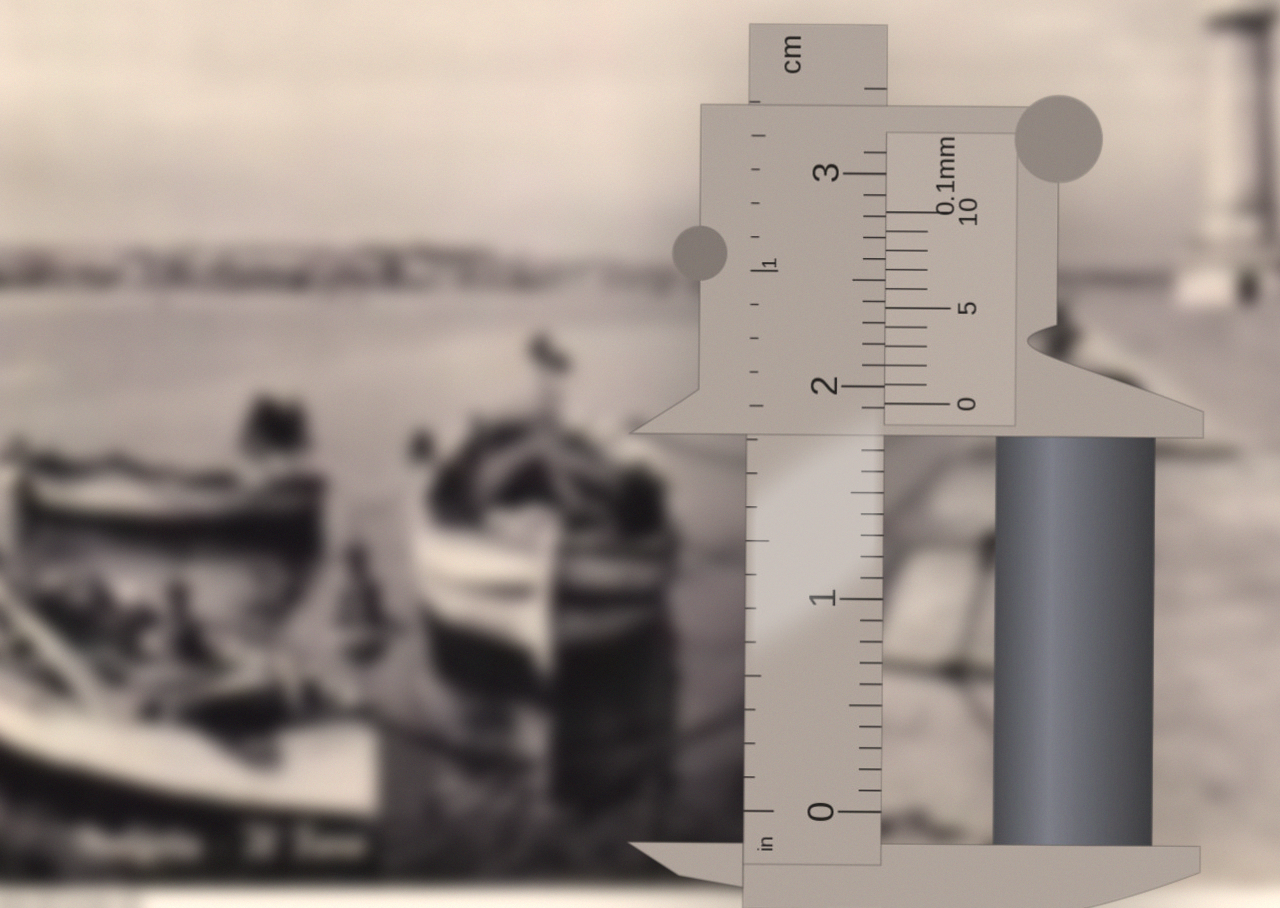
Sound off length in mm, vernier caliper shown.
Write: 19.2 mm
